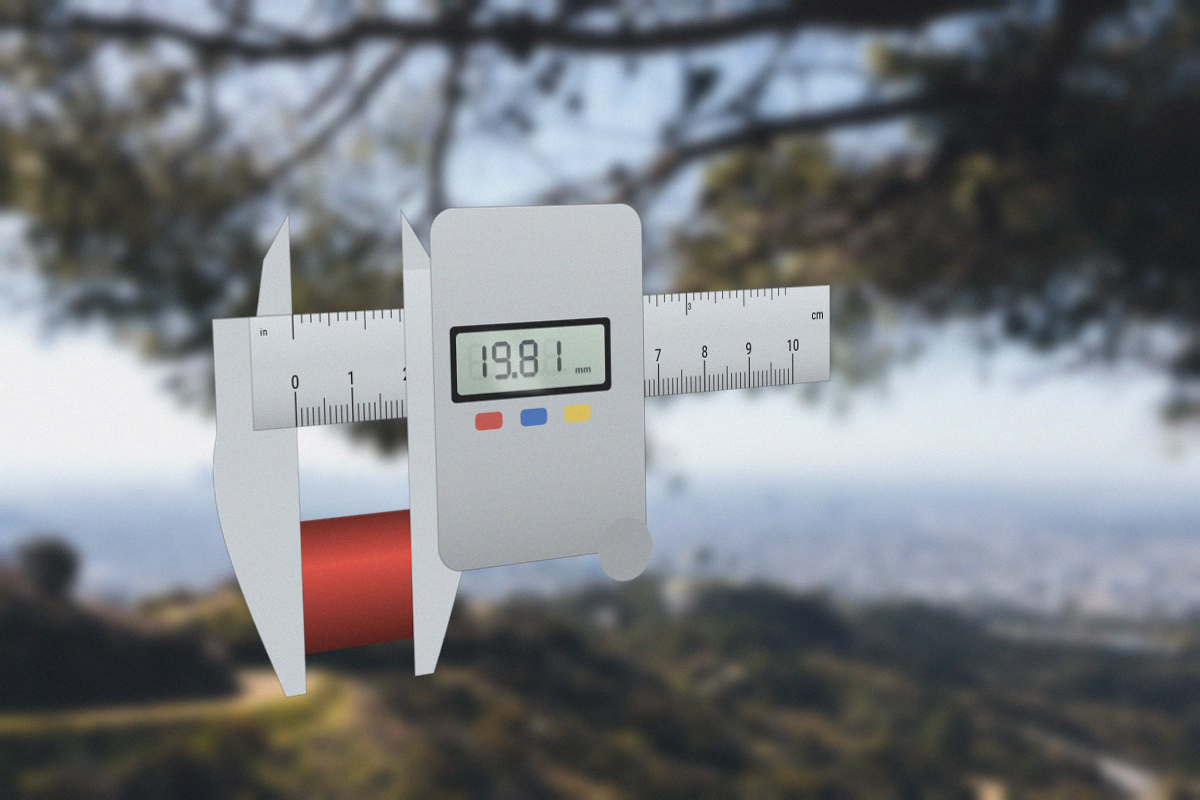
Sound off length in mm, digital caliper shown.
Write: 19.81 mm
